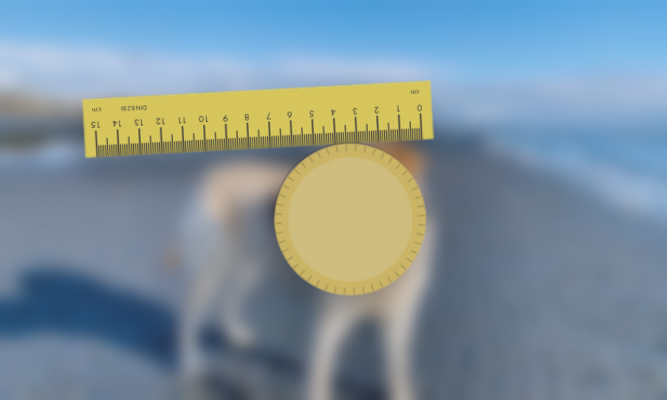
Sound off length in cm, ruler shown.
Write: 7 cm
